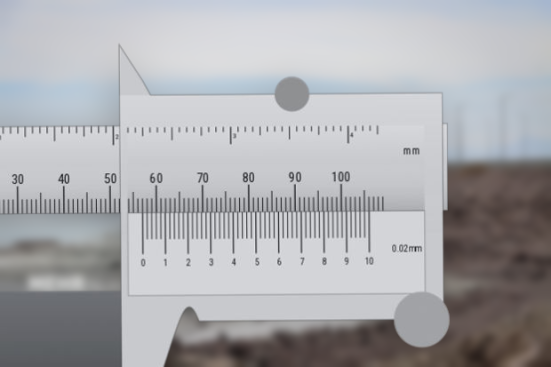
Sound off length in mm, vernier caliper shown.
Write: 57.0 mm
